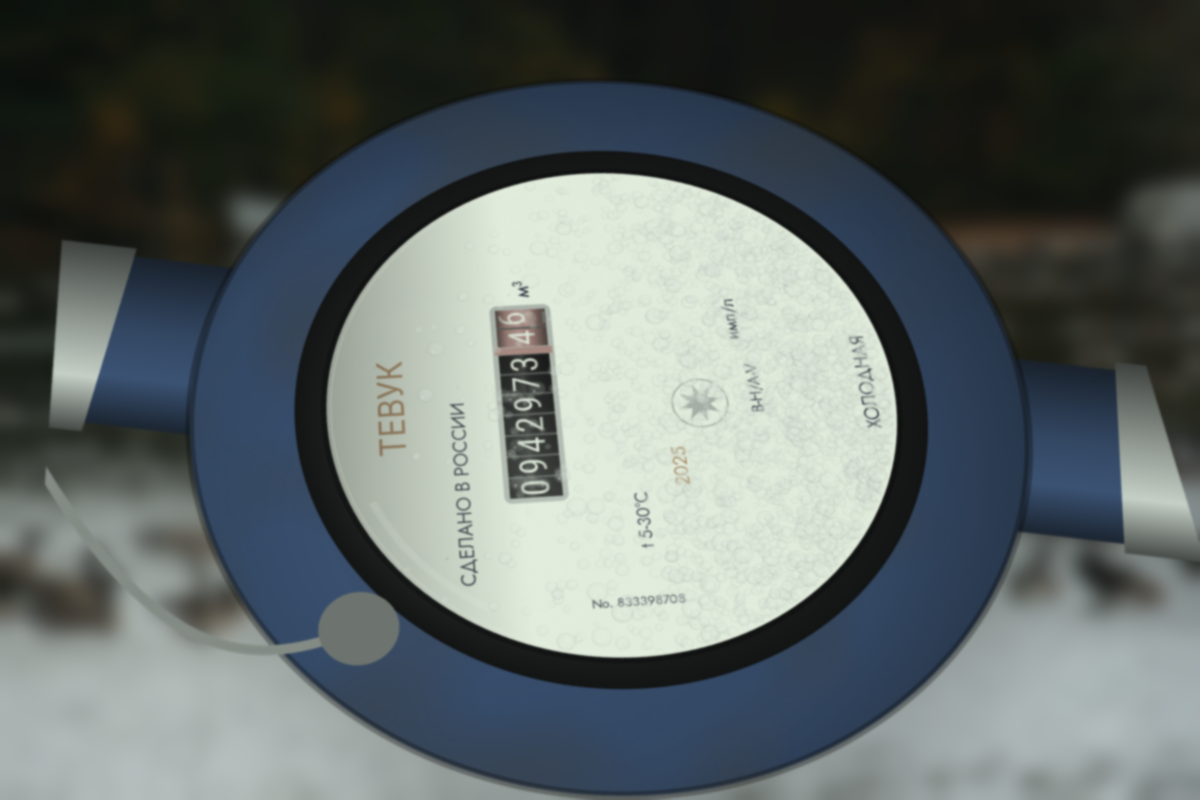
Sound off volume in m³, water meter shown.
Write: 942973.46 m³
